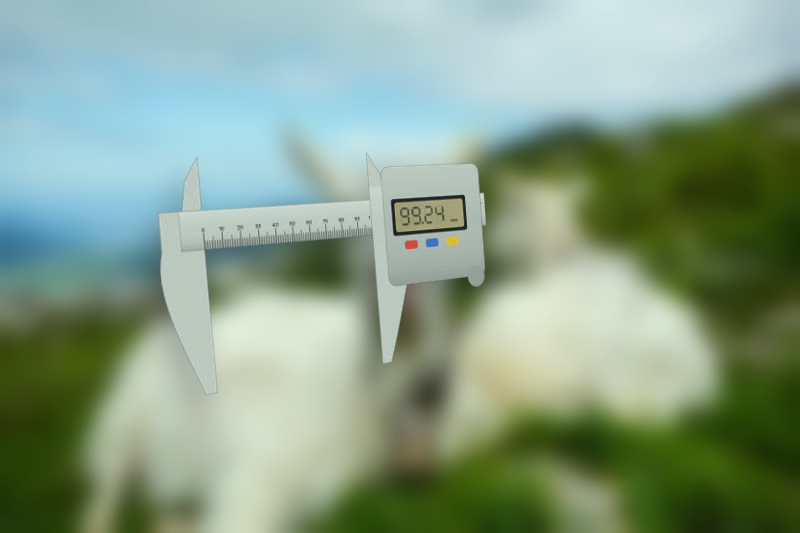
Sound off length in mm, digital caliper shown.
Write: 99.24 mm
